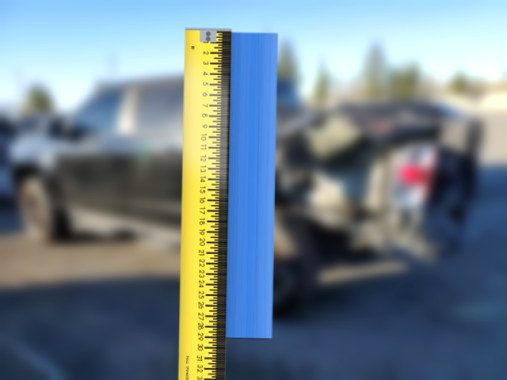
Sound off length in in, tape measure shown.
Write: 29 in
